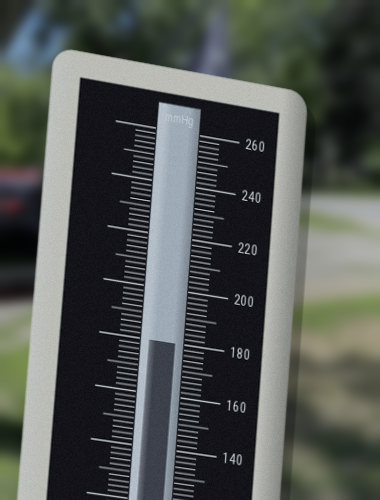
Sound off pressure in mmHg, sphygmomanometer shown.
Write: 180 mmHg
